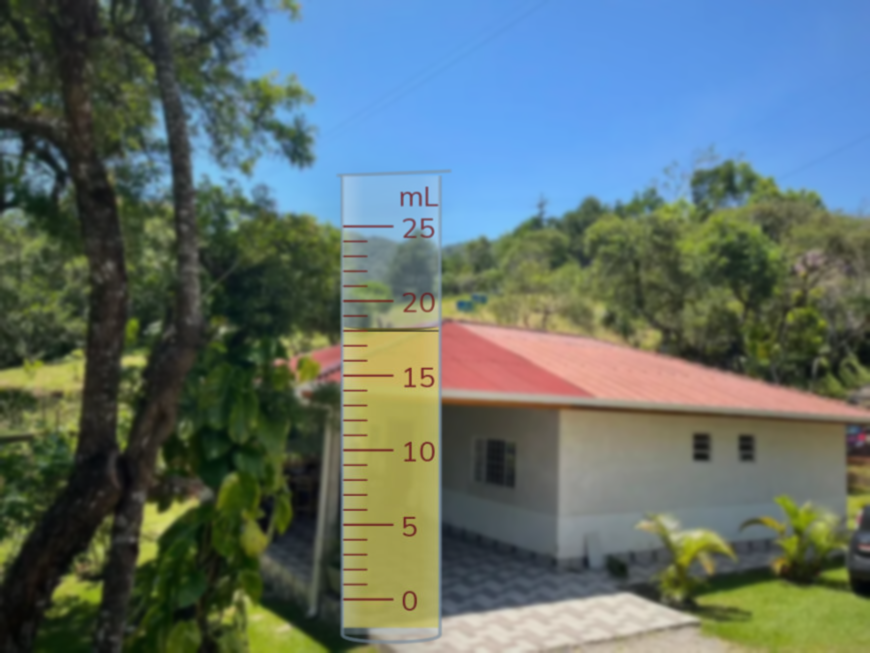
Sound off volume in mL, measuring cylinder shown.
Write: 18 mL
